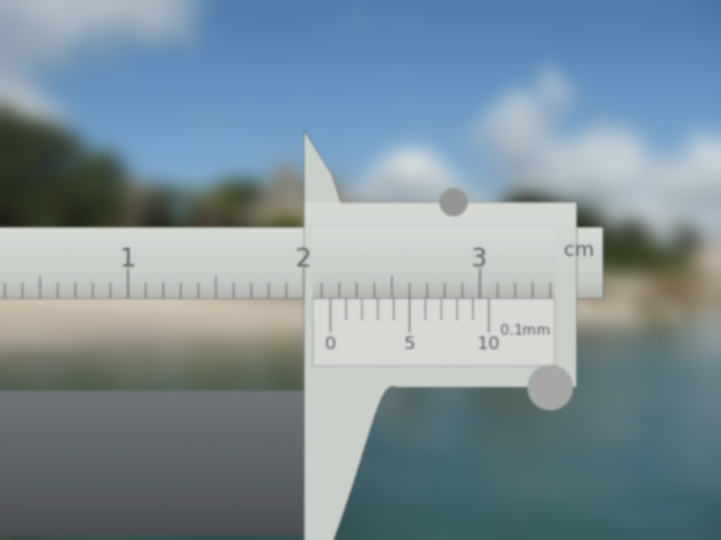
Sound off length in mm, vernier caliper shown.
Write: 21.5 mm
